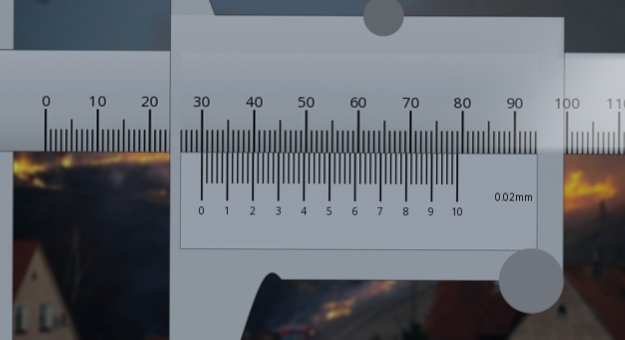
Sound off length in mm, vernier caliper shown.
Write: 30.0 mm
